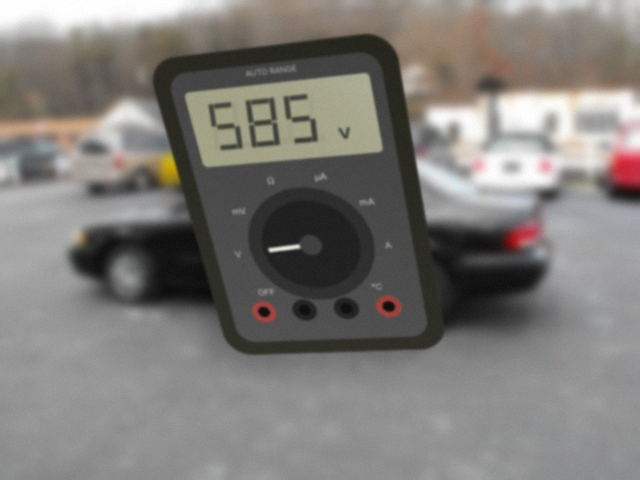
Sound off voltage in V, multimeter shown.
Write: 585 V
